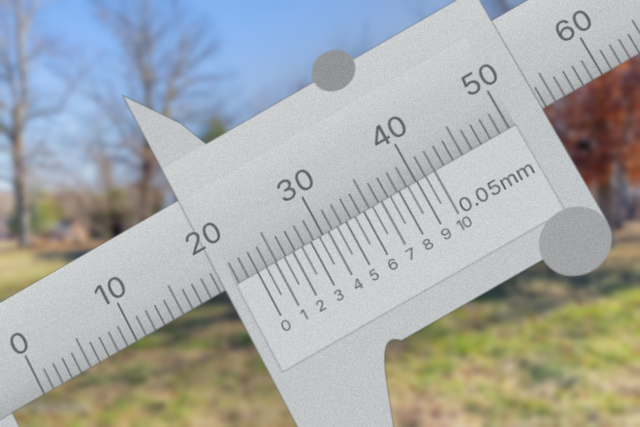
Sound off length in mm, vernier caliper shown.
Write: 23.0 mm
